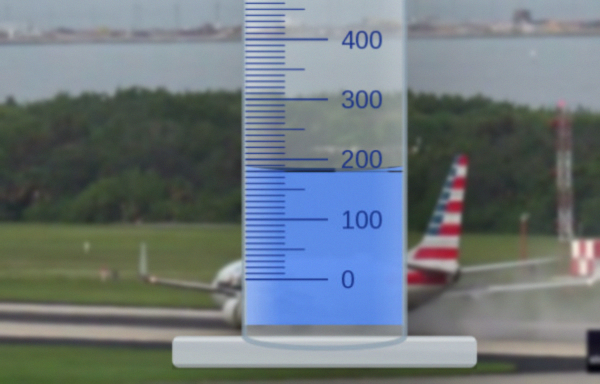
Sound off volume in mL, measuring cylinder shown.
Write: 180 mL
